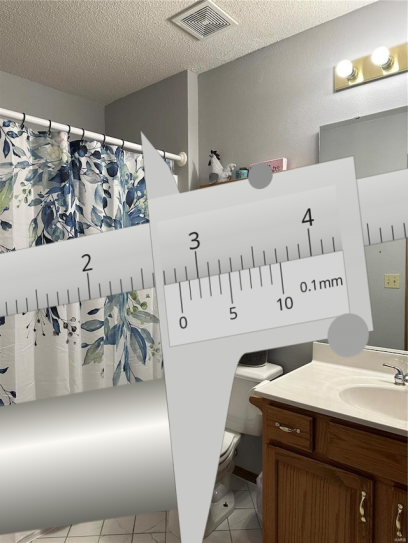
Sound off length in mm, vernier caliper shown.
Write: 28.3 mm
